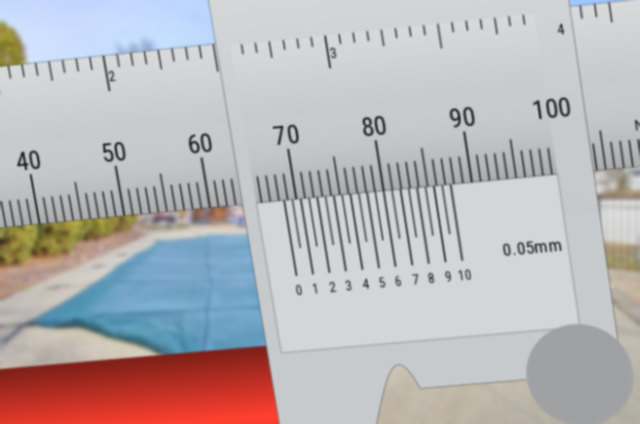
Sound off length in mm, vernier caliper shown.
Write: 68.6 mm
